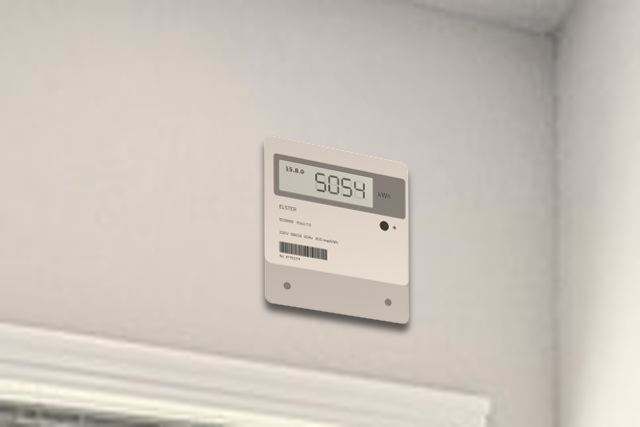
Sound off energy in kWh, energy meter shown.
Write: 5054 kWh
